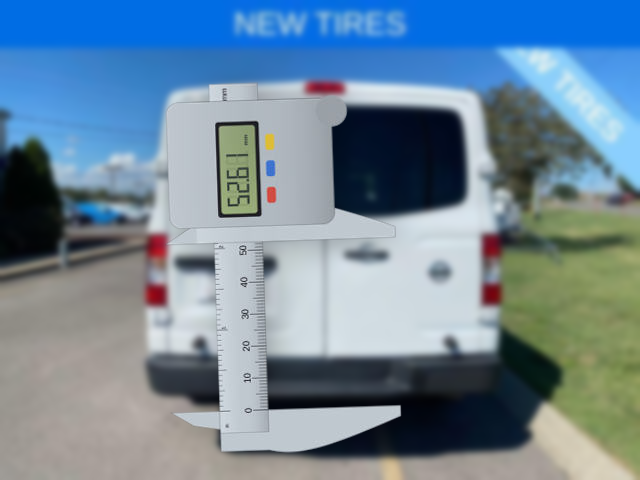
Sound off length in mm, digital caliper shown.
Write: 52.61 mm
